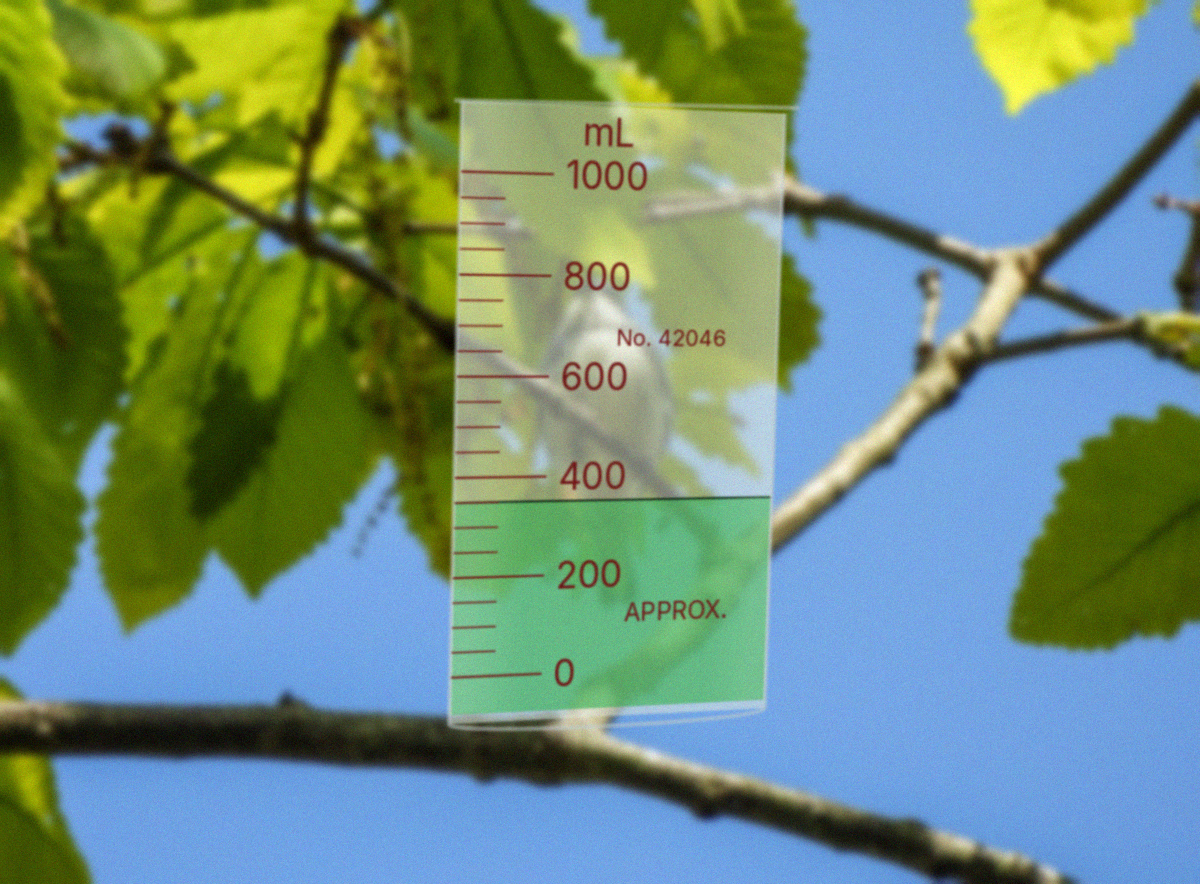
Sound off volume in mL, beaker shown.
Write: 350 mL
